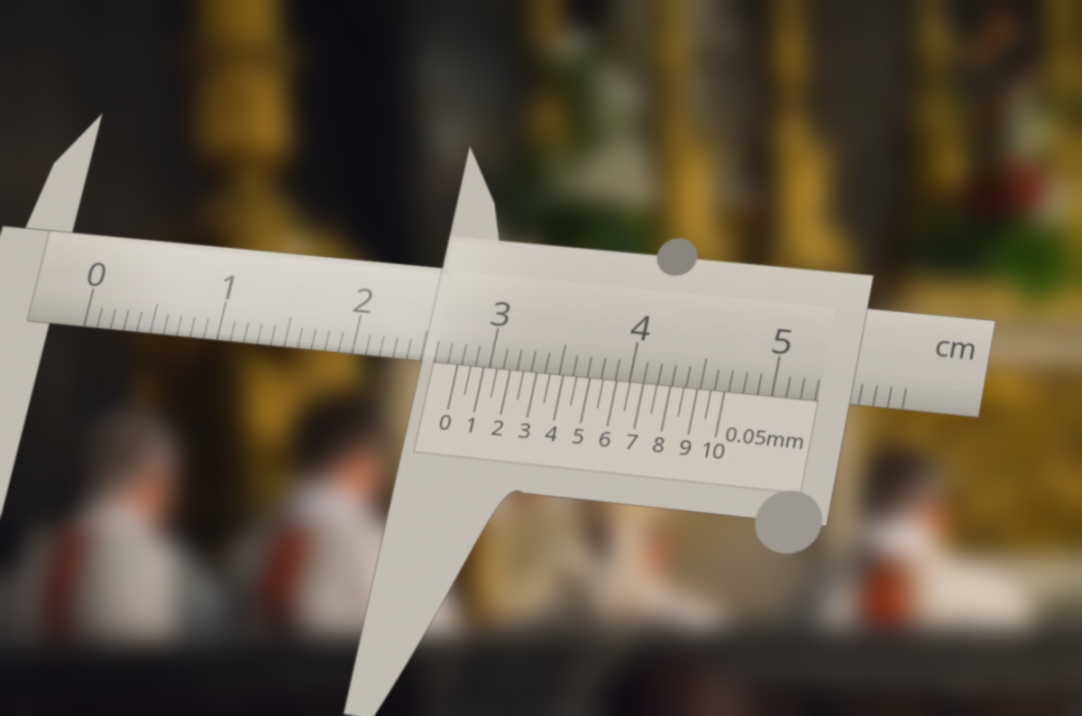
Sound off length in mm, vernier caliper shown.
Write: 27.7 mm
